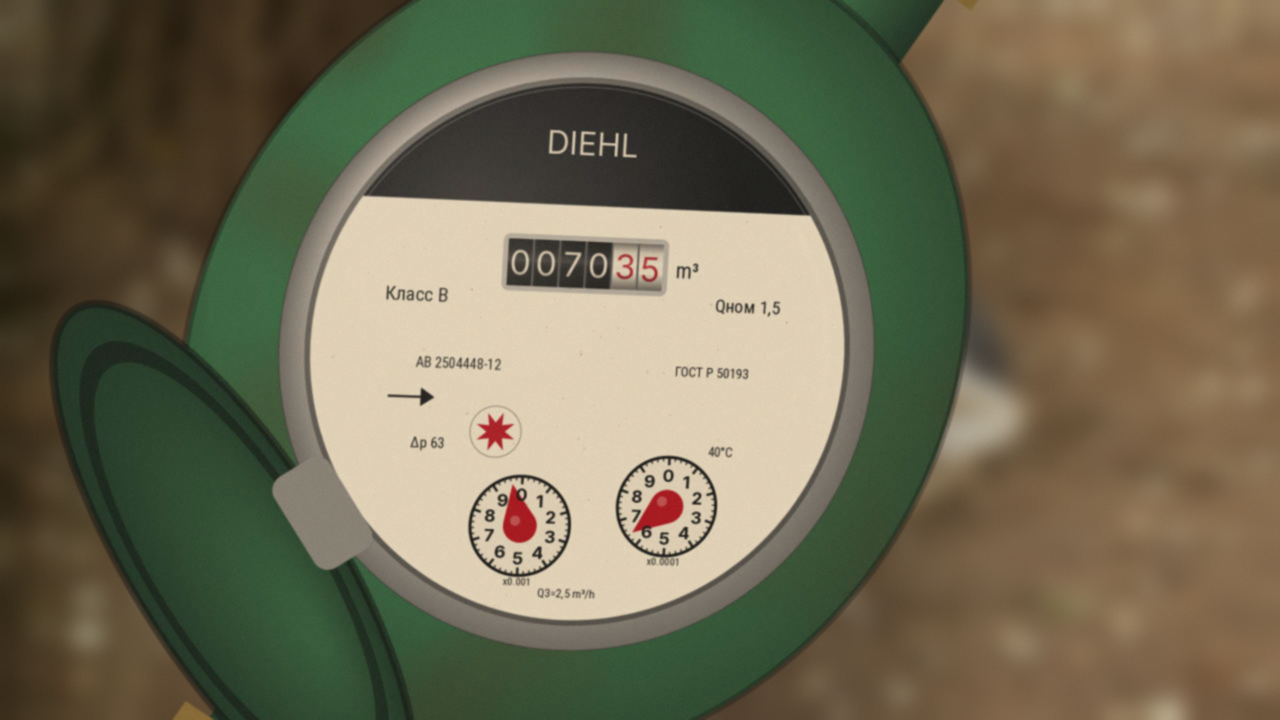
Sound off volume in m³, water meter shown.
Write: 70.3496 m³
